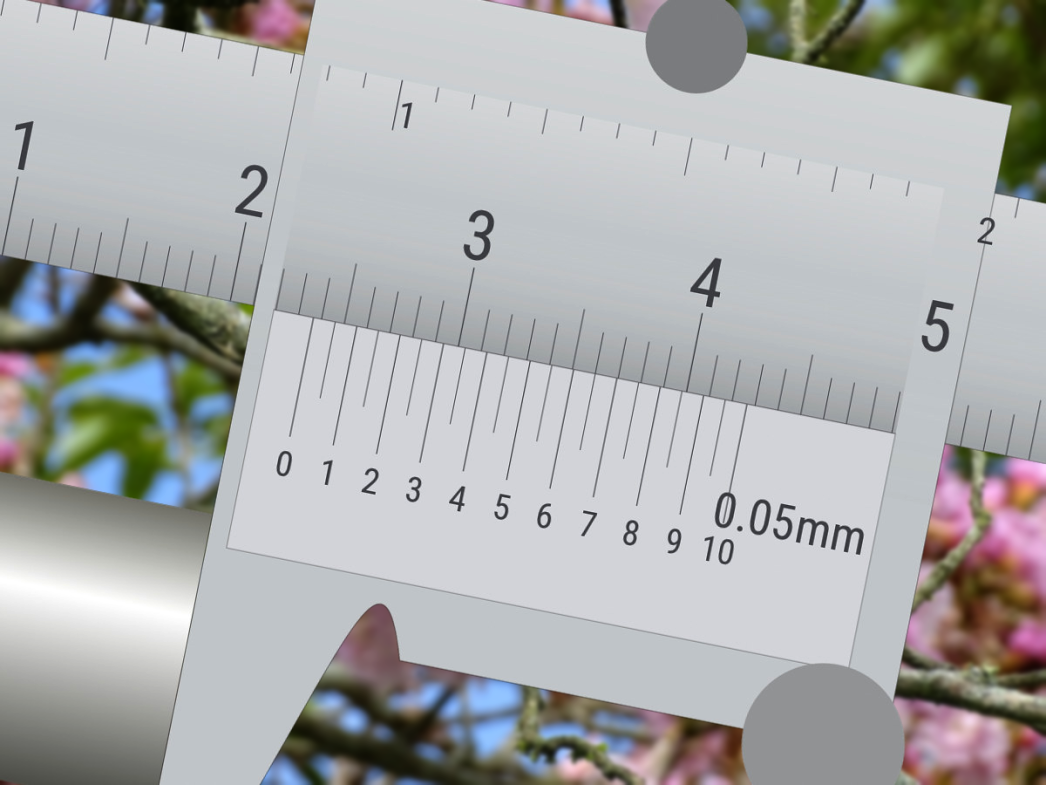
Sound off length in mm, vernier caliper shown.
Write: 23.65 mm
